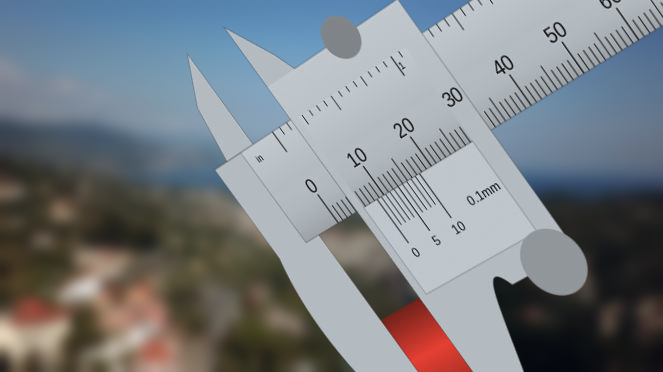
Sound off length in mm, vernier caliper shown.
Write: 8.5 mm
